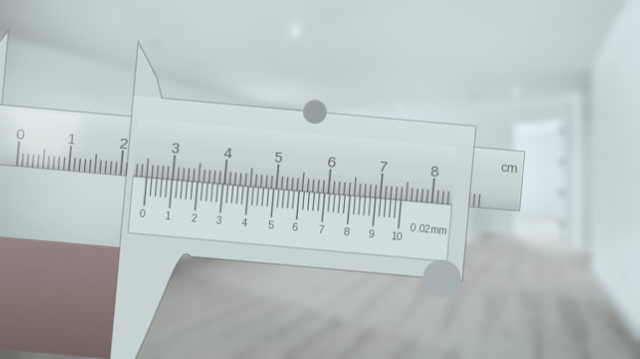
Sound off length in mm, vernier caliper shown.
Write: 25.0 mm
